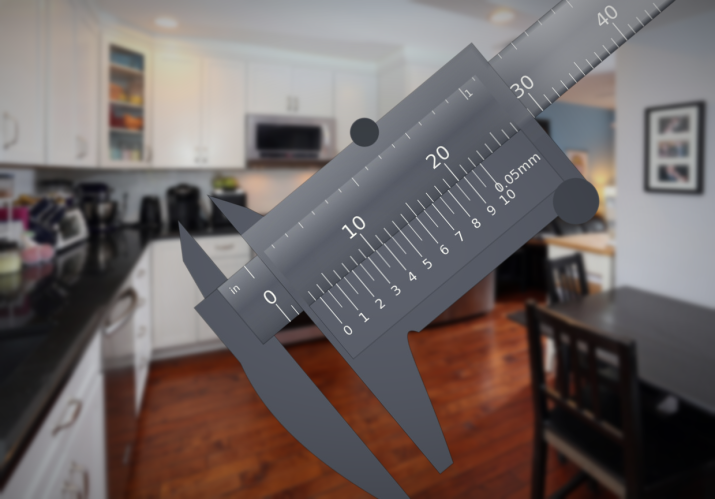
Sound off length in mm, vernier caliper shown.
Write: 3.5 mm
